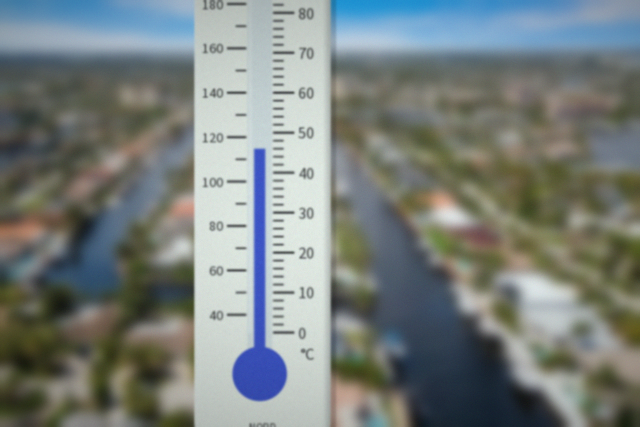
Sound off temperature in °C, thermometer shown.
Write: 46 °C
